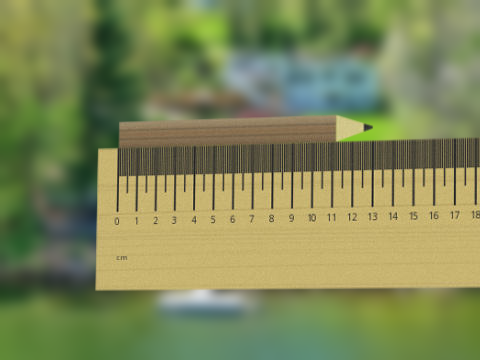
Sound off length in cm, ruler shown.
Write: 13 cm
